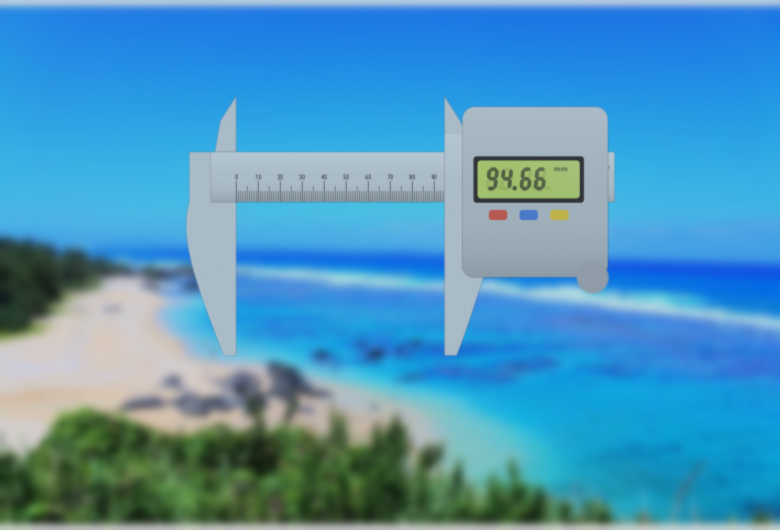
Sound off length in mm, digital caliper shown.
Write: 94.66 mm
